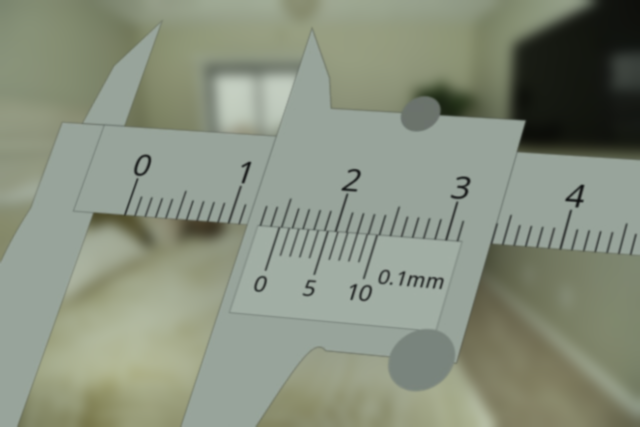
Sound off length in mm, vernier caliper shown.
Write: 14.8 mm
